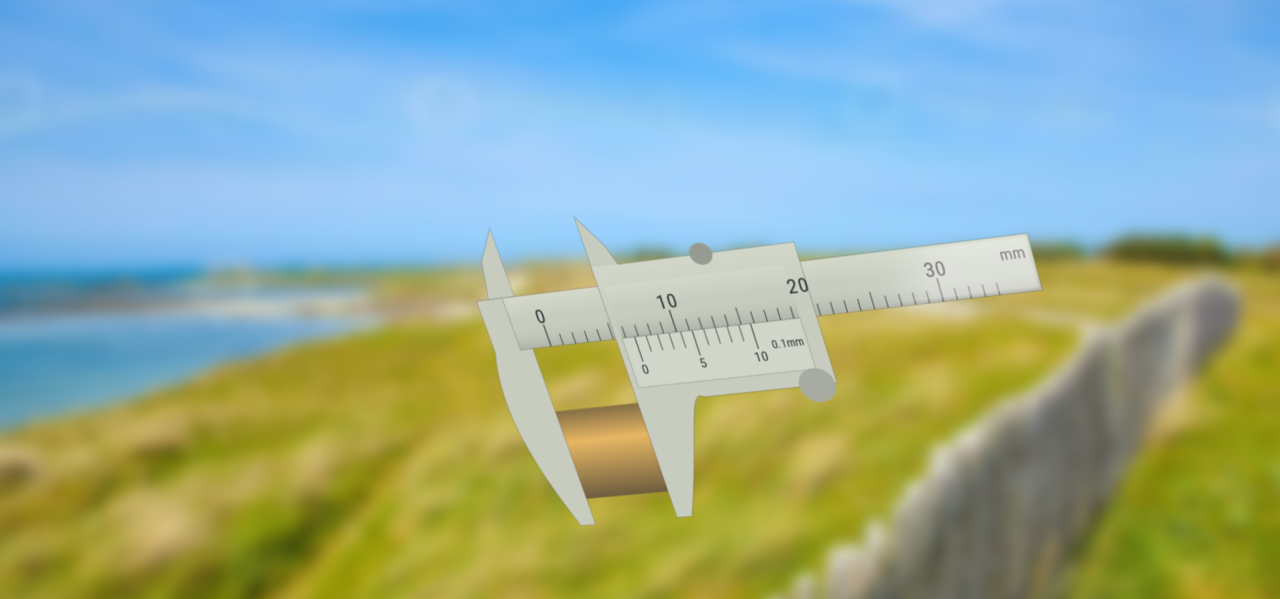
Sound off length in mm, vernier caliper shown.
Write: 6.7 mm
